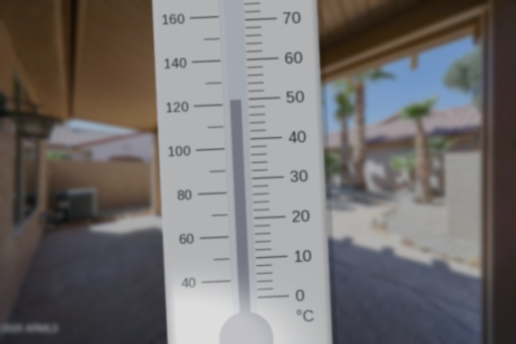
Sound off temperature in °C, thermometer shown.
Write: 50 °C
